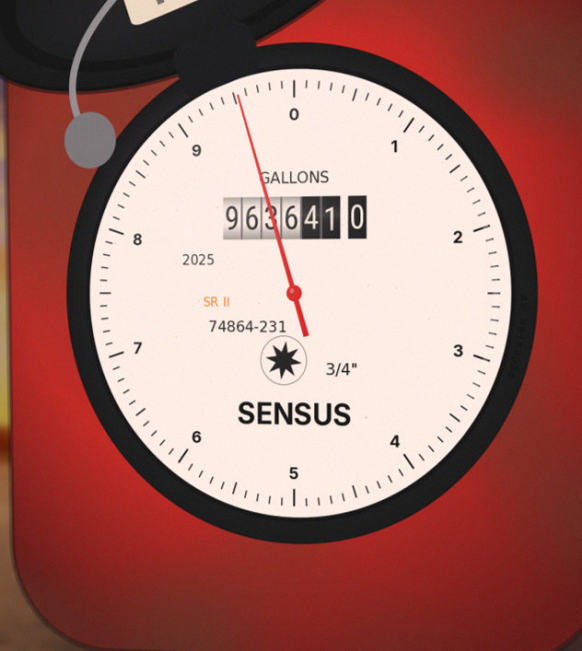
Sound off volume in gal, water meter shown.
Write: 9636409.5 gal
